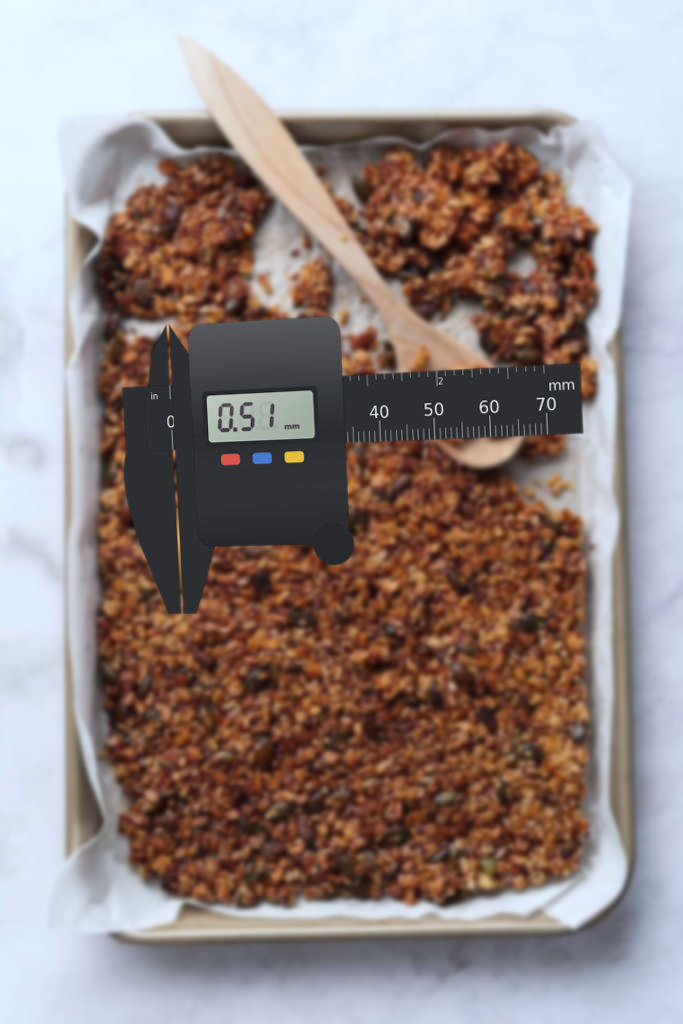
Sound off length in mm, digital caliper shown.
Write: 0.51 mm
